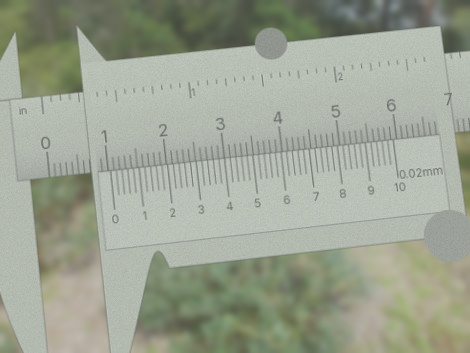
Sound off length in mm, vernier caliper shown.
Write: 10.4 mm
